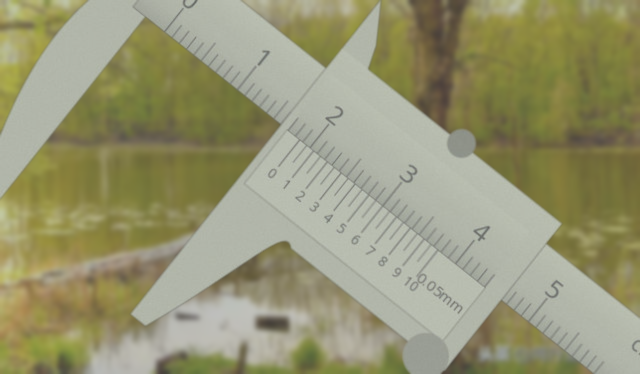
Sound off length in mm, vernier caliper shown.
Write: 18.6 mm
